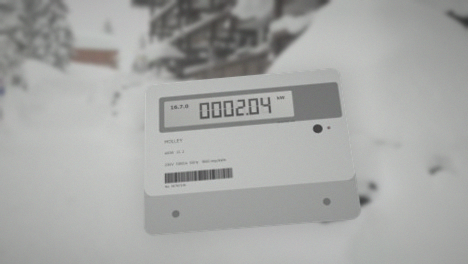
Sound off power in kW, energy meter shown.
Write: 2.04 kW
